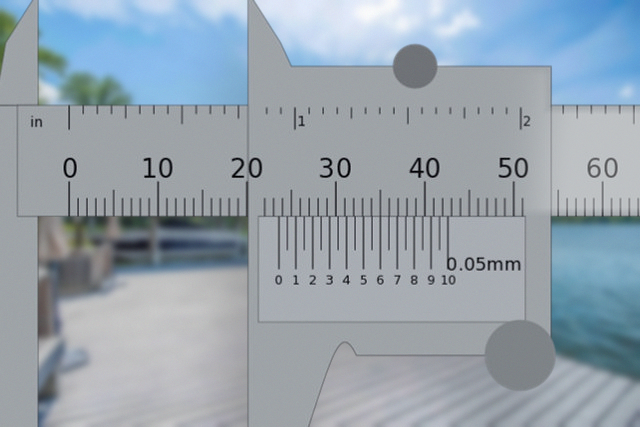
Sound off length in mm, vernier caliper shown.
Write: 23.6 mm
